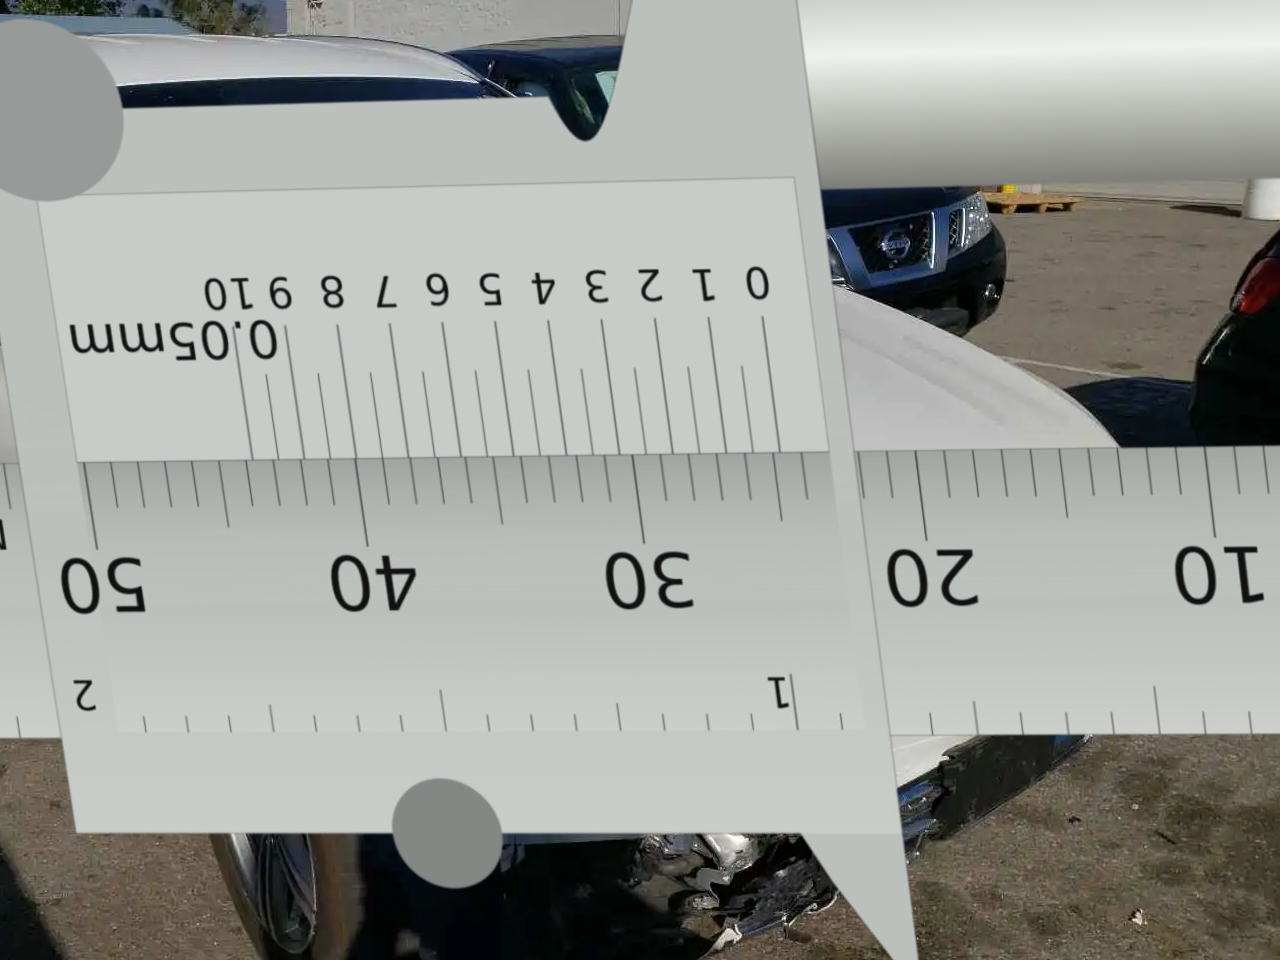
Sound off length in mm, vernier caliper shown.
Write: 24.75 mm
